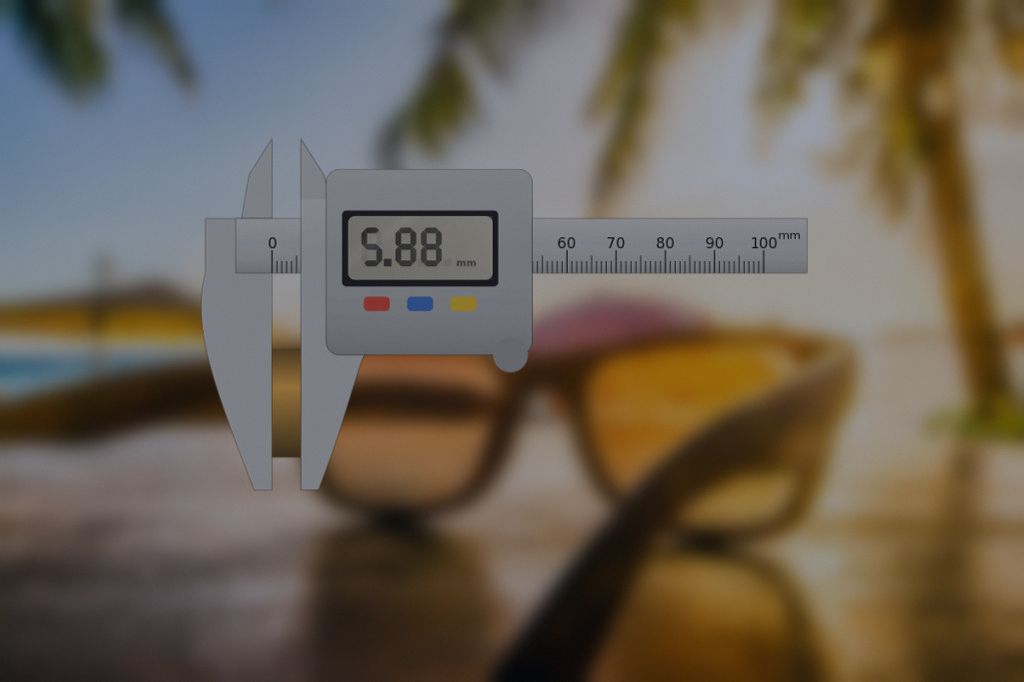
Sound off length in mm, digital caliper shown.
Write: 5.88 mm
